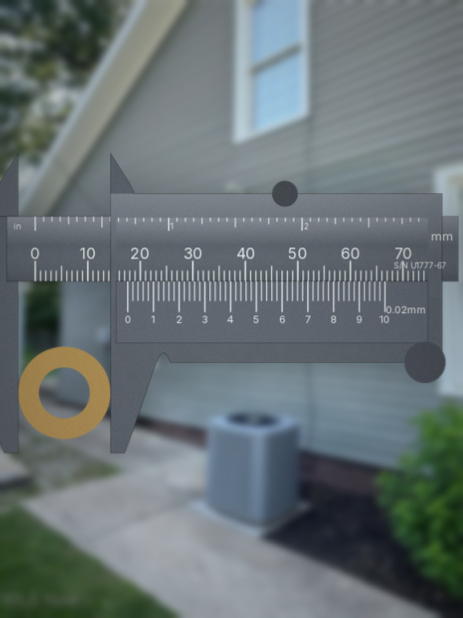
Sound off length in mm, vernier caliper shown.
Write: 17.6 mm
